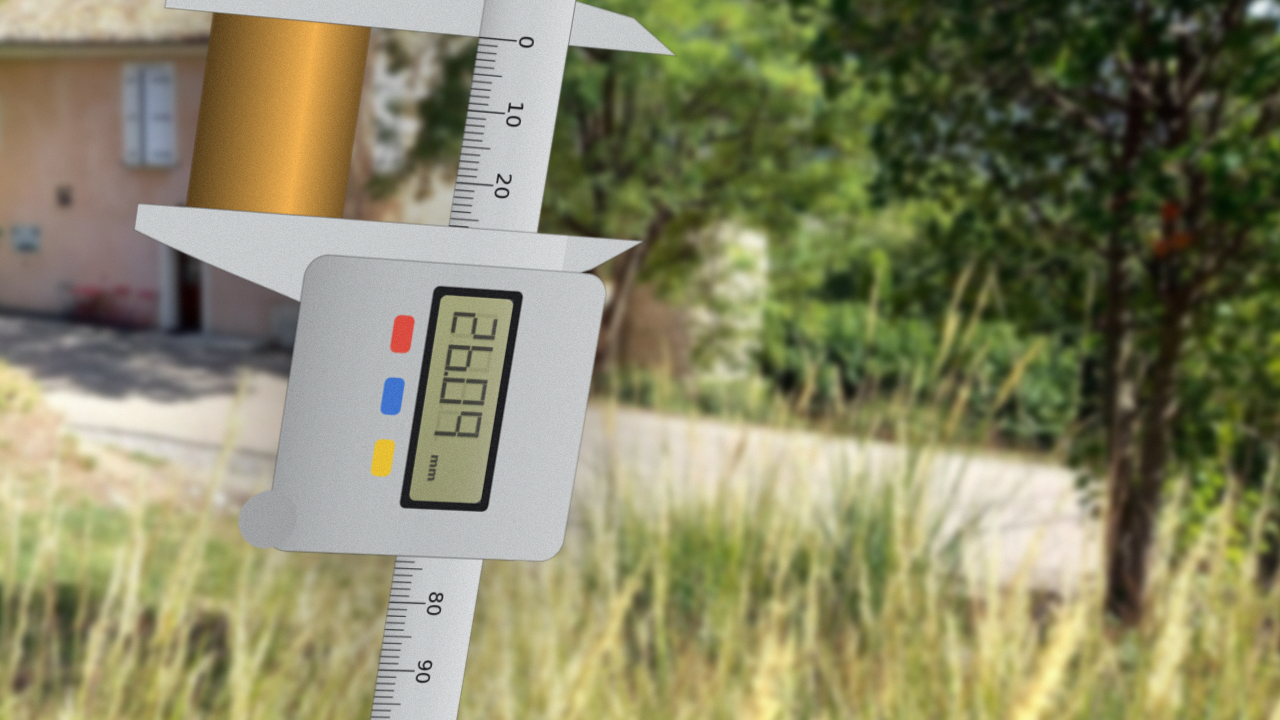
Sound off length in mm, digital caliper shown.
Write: 26.09 mm
